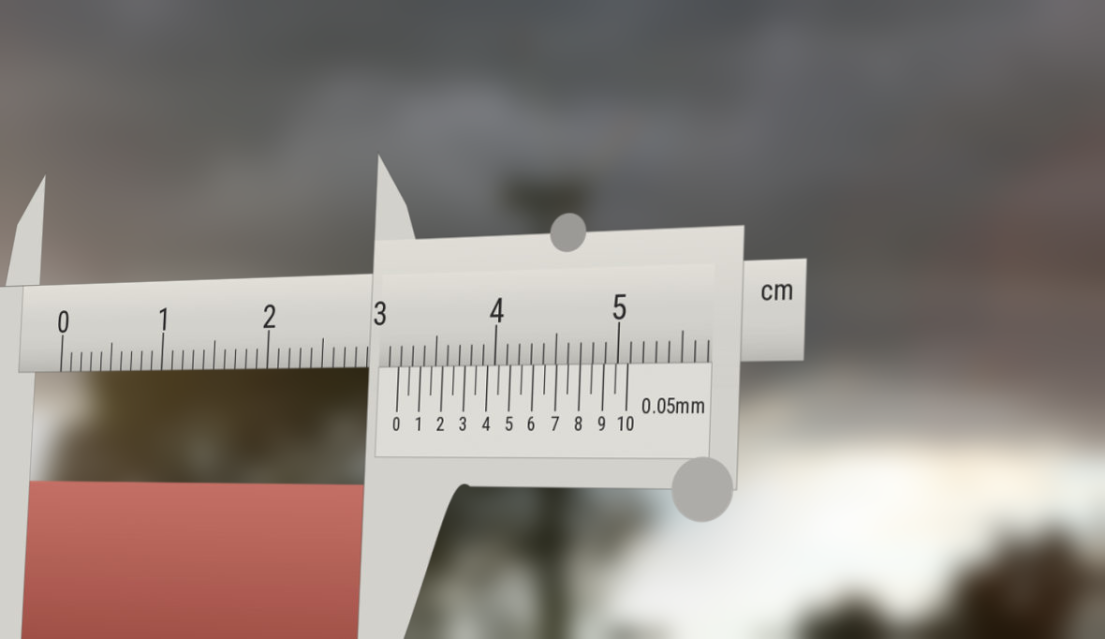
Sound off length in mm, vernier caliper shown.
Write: 31.8 mm
